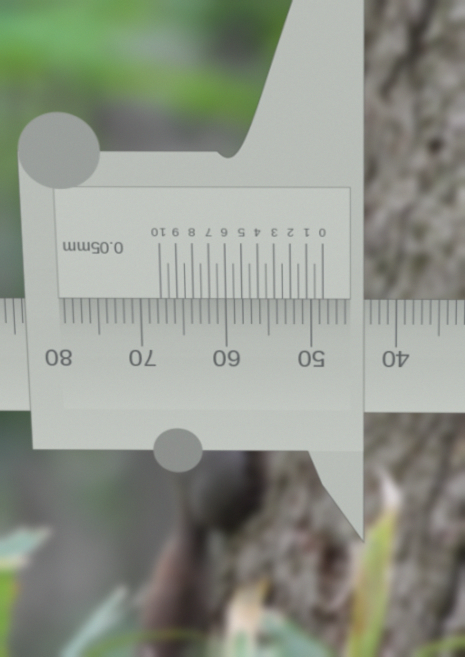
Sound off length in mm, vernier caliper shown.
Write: 48.6 mm
